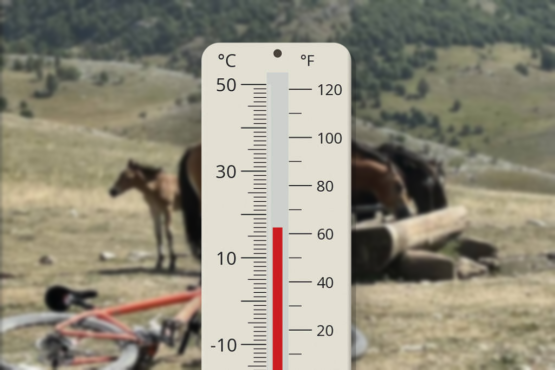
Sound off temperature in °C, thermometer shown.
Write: 17 °C
